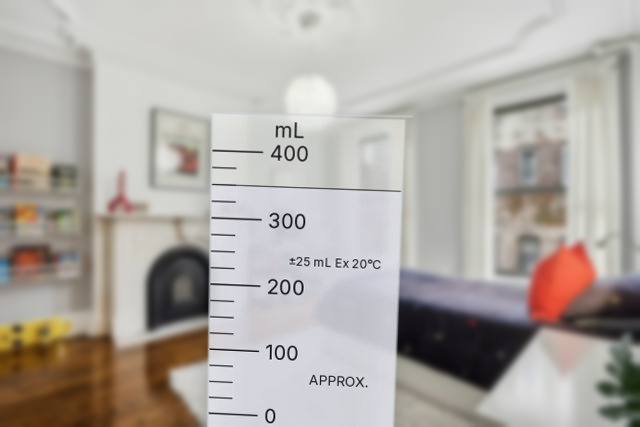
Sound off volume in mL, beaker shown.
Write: 350 mL
